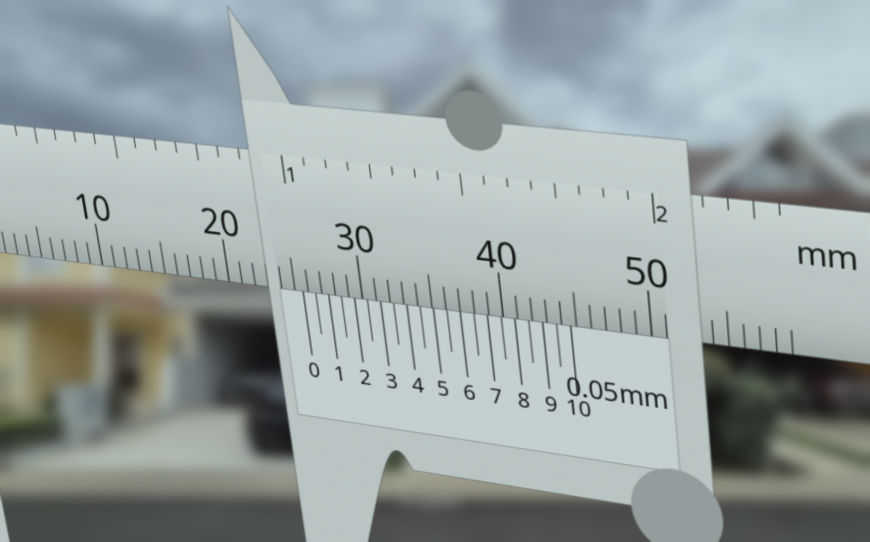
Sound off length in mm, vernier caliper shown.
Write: 25.6 mm
